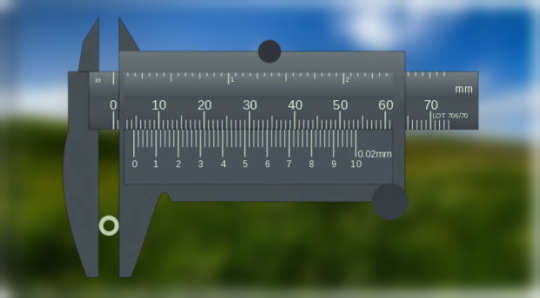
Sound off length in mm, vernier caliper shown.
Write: 4.5 mm
